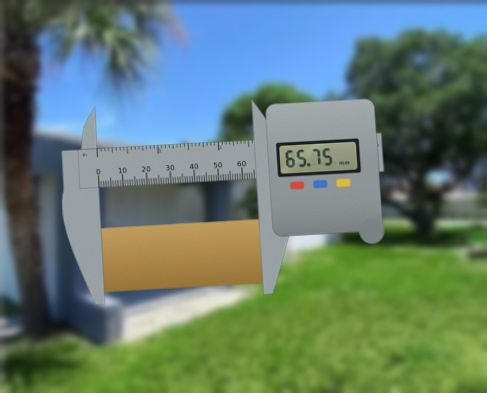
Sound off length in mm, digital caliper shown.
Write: 65.75 mm
